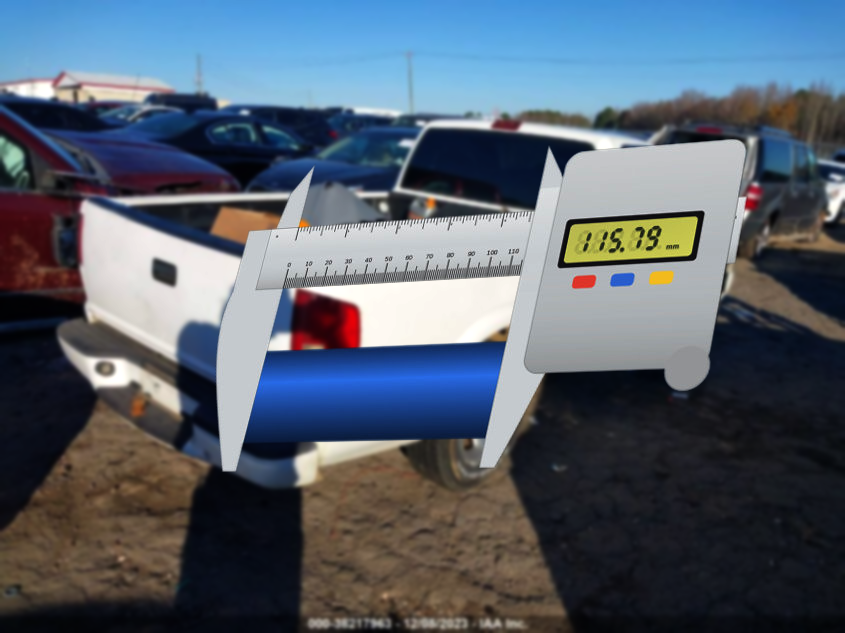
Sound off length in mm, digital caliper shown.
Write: 115.79 mm
